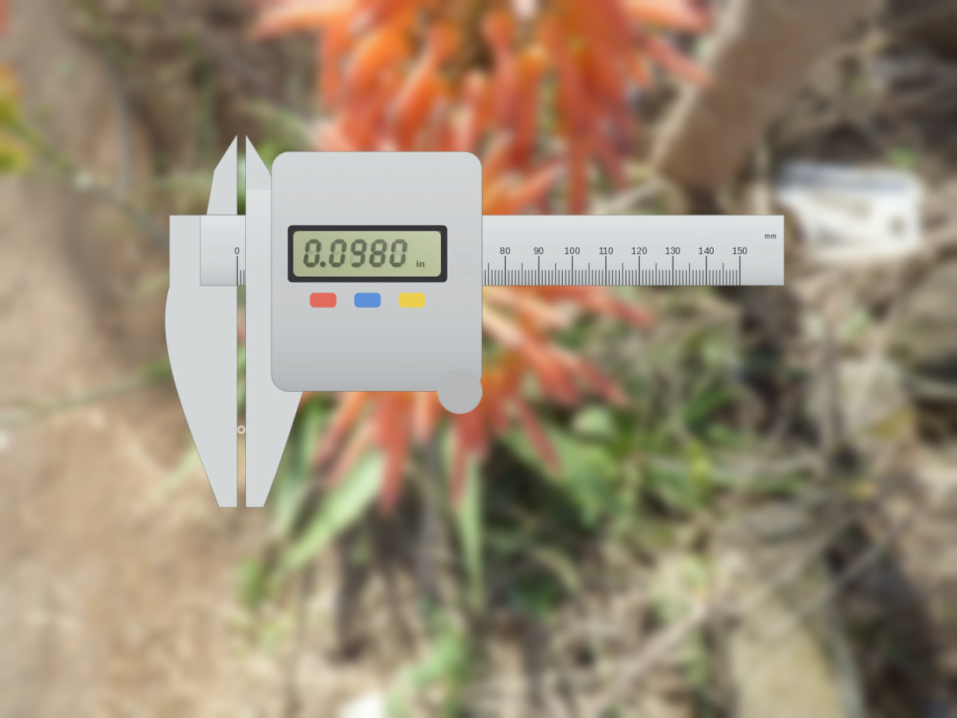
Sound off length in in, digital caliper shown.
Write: 0.0980 in
